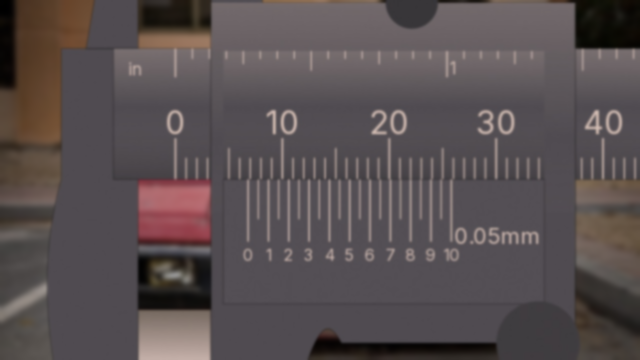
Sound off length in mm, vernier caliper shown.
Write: 6.8 mm
